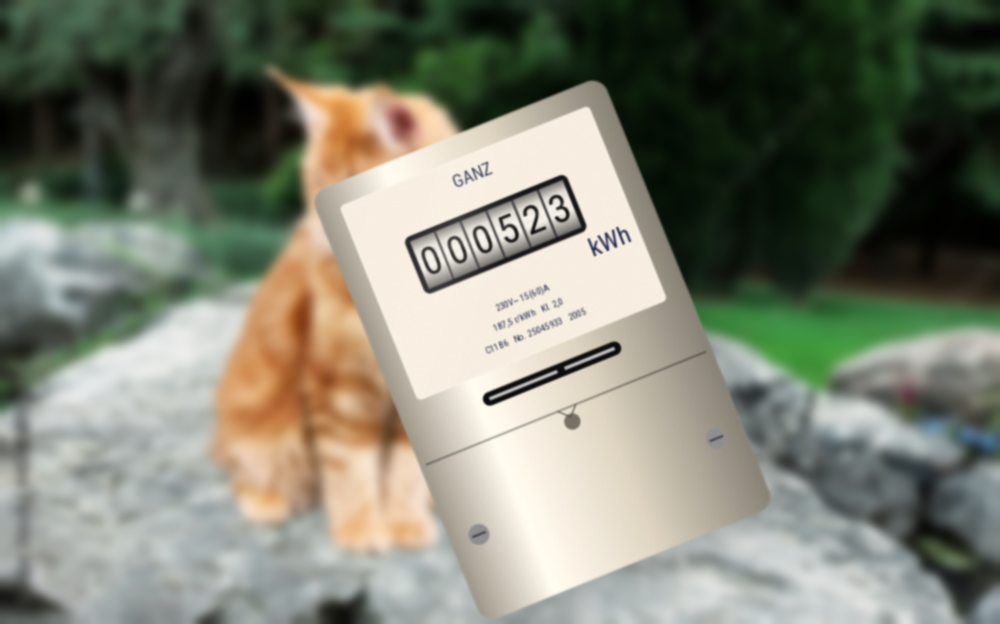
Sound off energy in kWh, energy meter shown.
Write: 523 kWh
